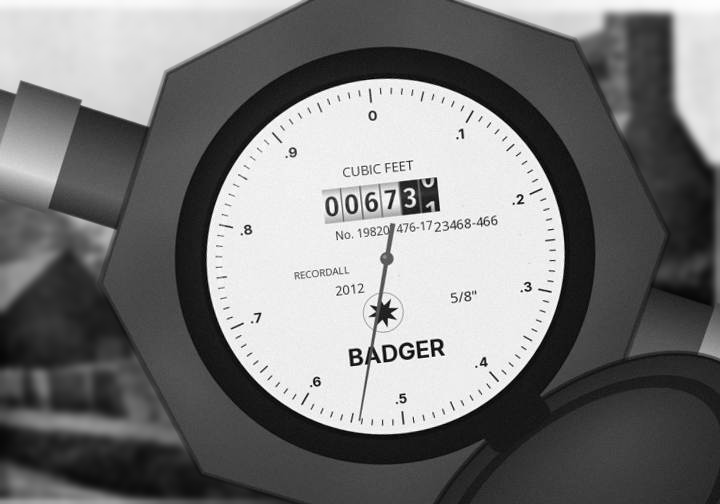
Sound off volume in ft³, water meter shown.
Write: 6730.54 ft³
